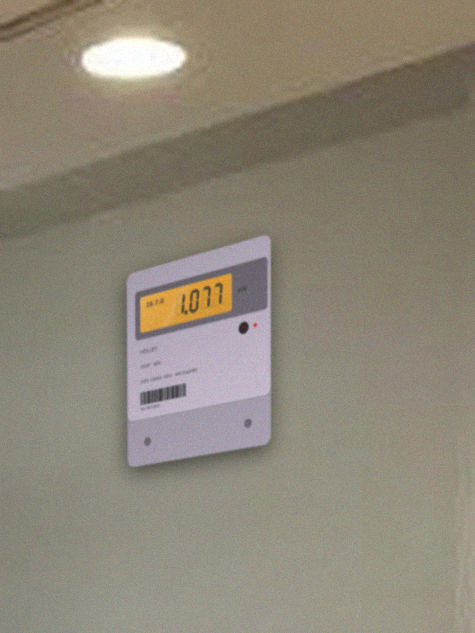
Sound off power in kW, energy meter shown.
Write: 1.077 kW
